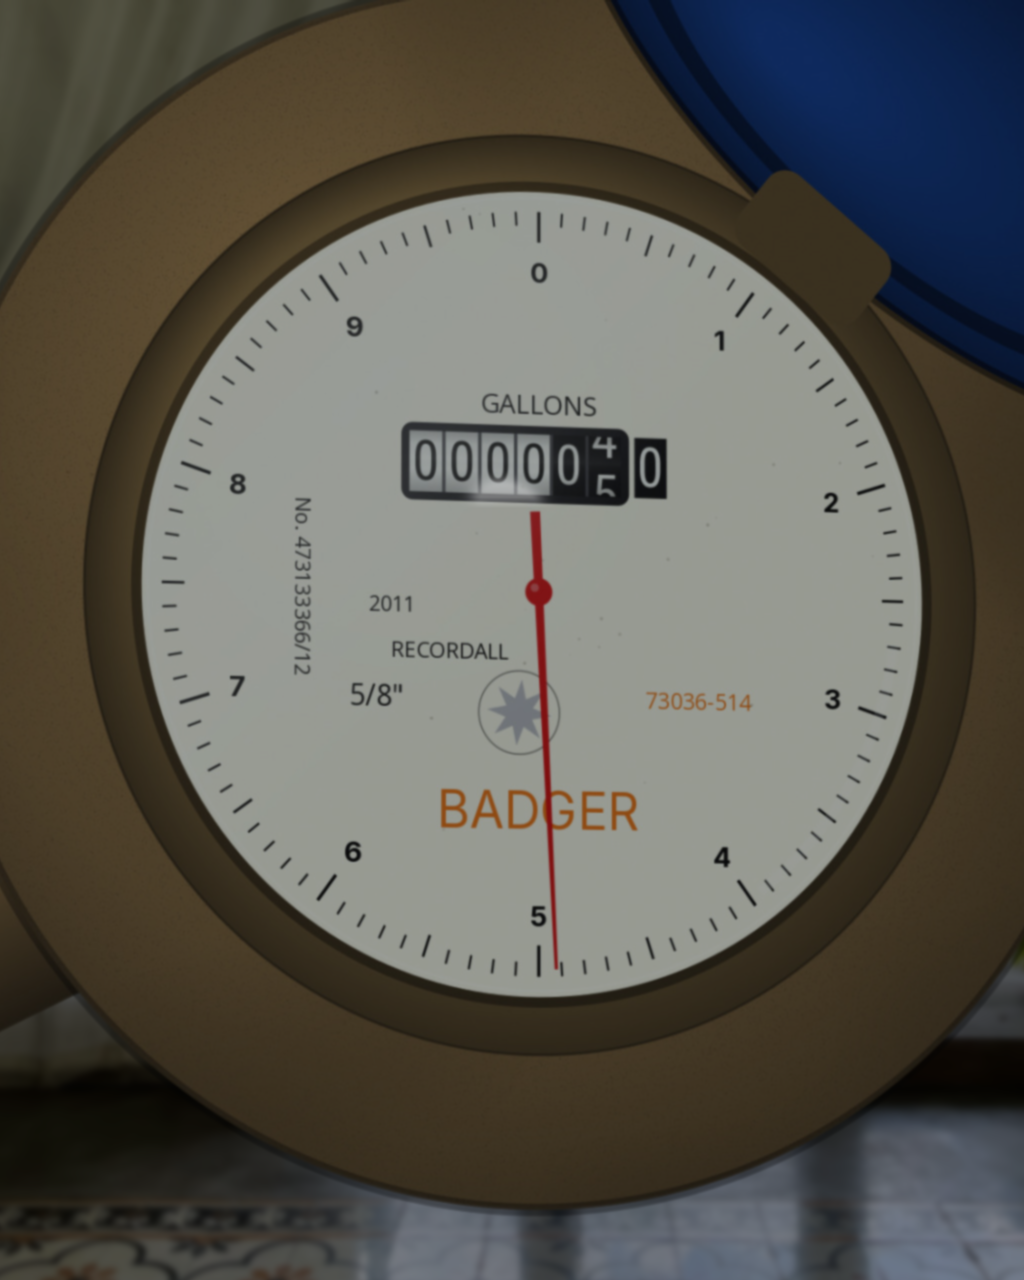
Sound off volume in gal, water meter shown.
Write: 44.9 gal
